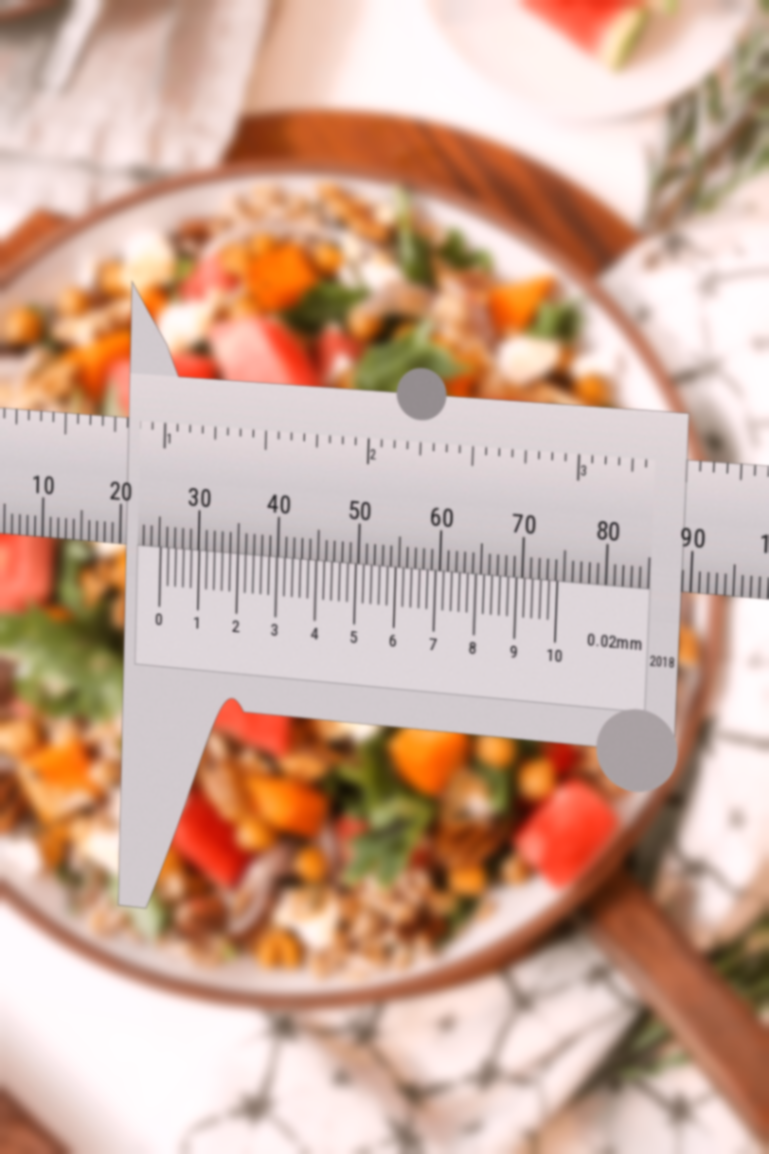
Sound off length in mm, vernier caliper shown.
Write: 25.2 mm
